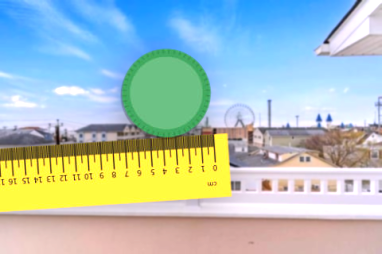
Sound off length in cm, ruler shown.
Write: 7 cm
